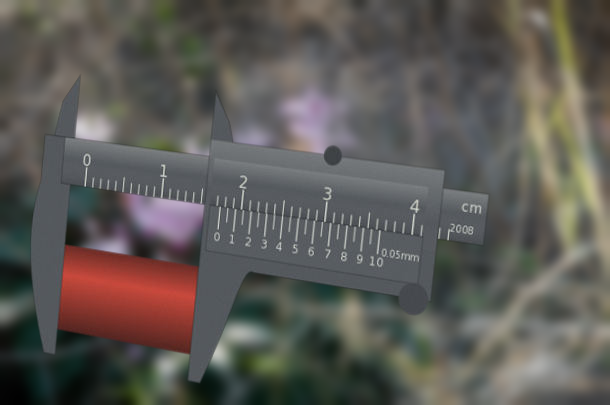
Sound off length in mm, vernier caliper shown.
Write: 17.4 mm
